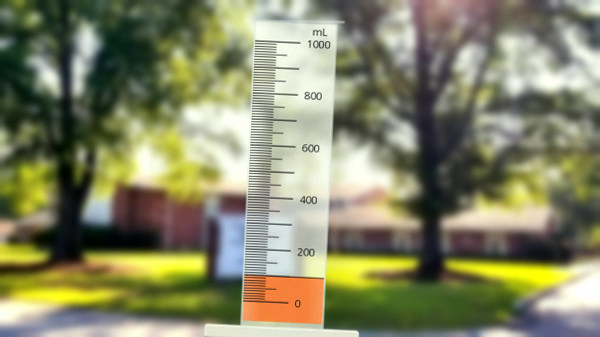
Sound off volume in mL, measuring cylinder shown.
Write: 100 mL
